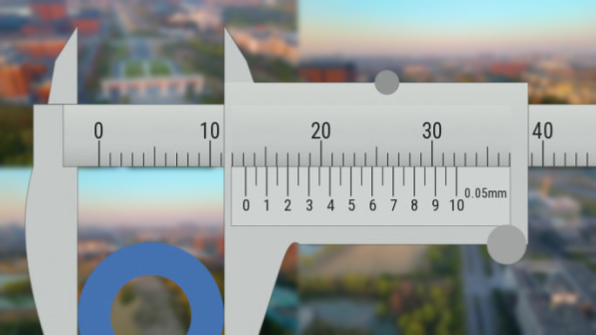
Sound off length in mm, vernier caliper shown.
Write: 13.2 mm
